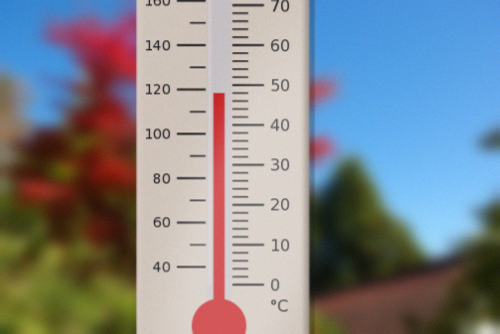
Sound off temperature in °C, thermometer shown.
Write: 48 °C
